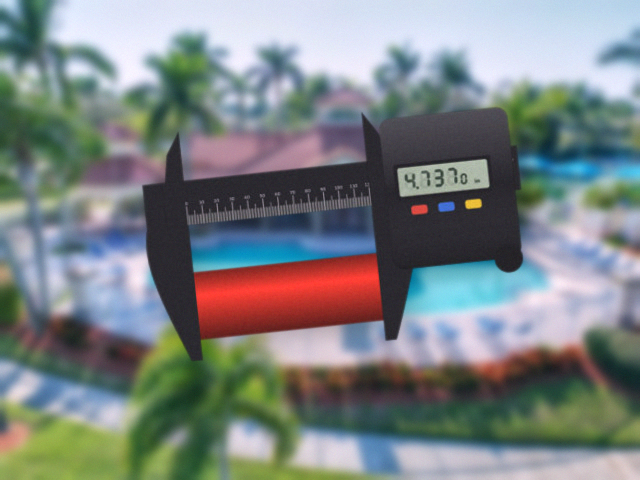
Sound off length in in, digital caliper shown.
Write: 4.7370 in
